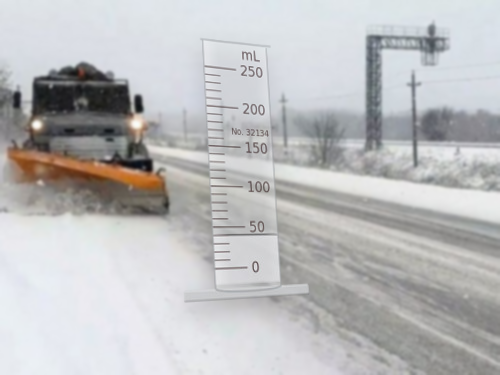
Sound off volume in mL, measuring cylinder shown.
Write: 40 mL
